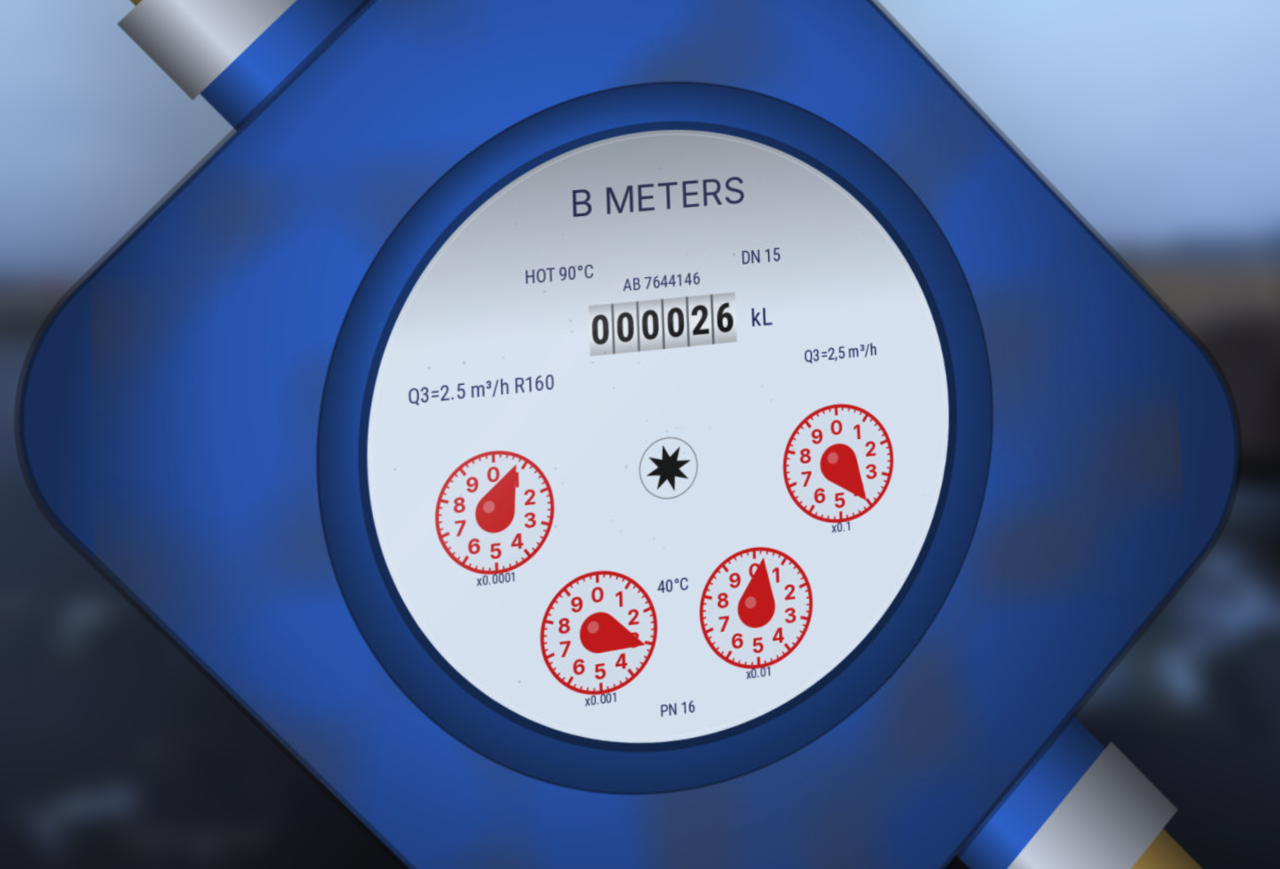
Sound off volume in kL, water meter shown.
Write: 26.4030 kL
